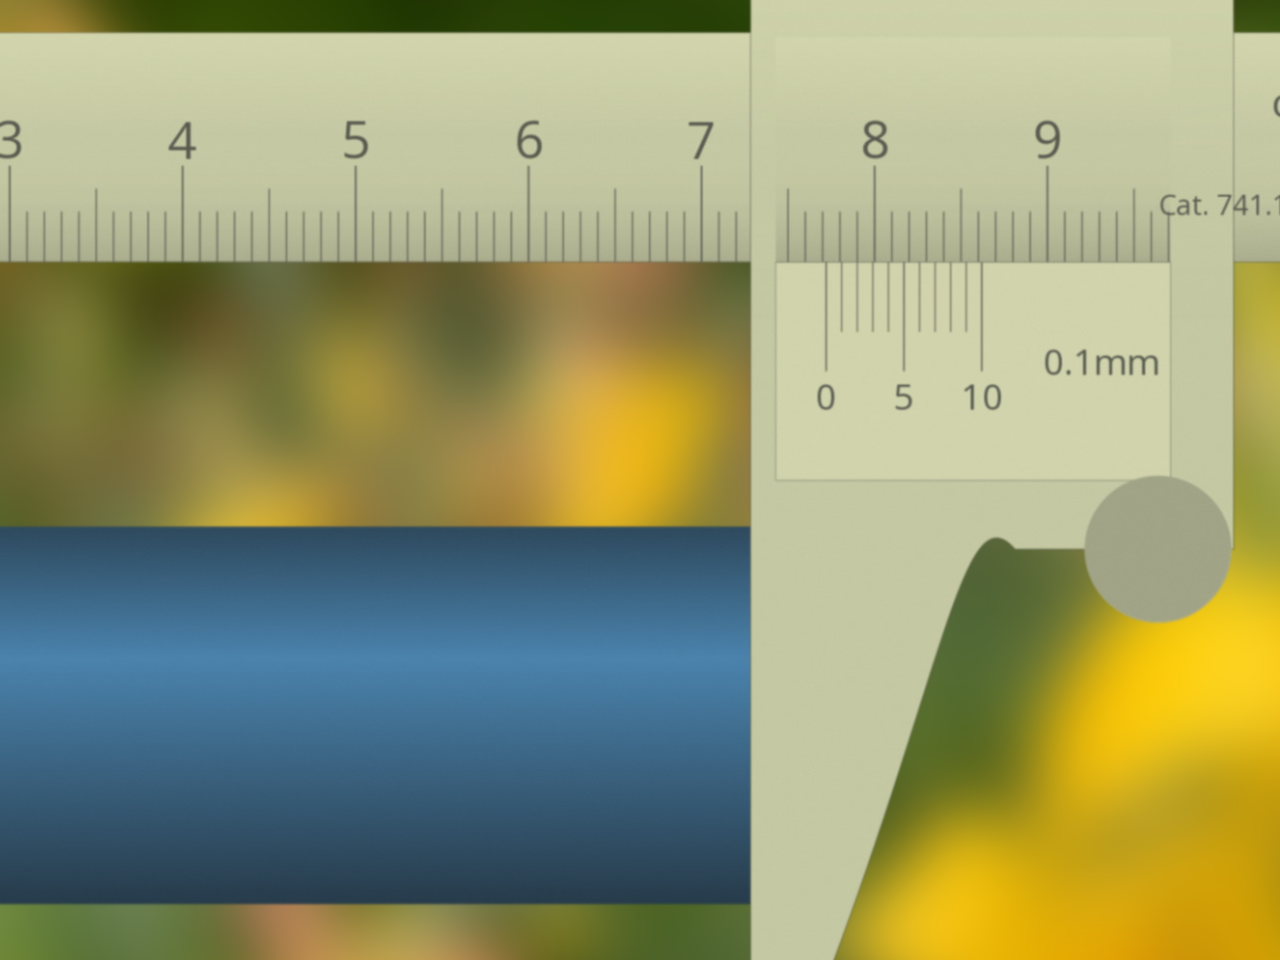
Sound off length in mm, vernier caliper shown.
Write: 77.2 mm
